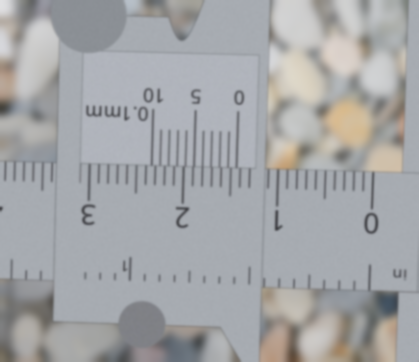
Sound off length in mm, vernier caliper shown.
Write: 14.4 mm
